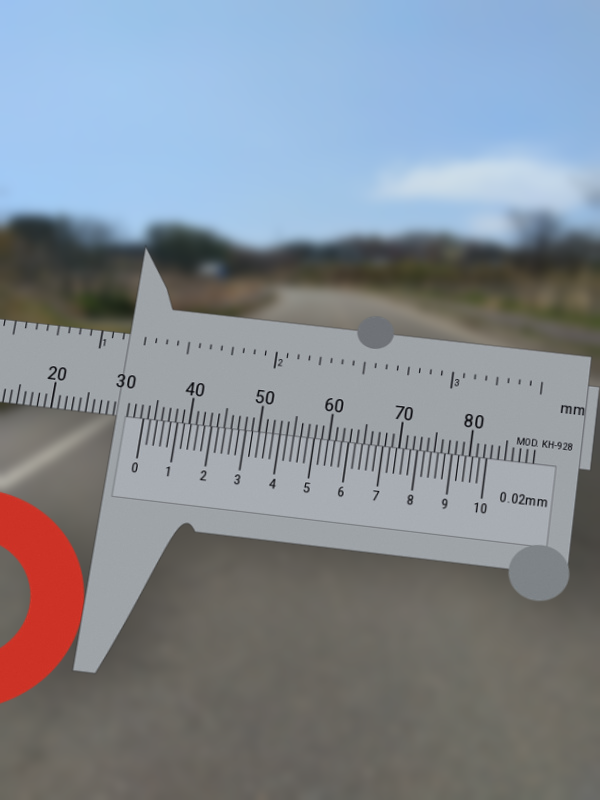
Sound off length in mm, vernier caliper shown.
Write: 33.4 mm
